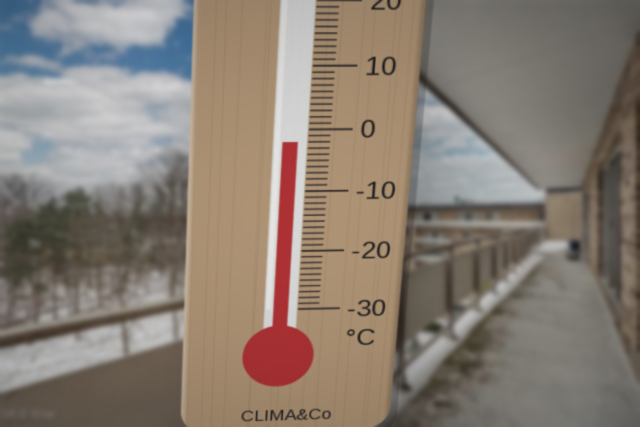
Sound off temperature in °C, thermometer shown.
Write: -2 °C
